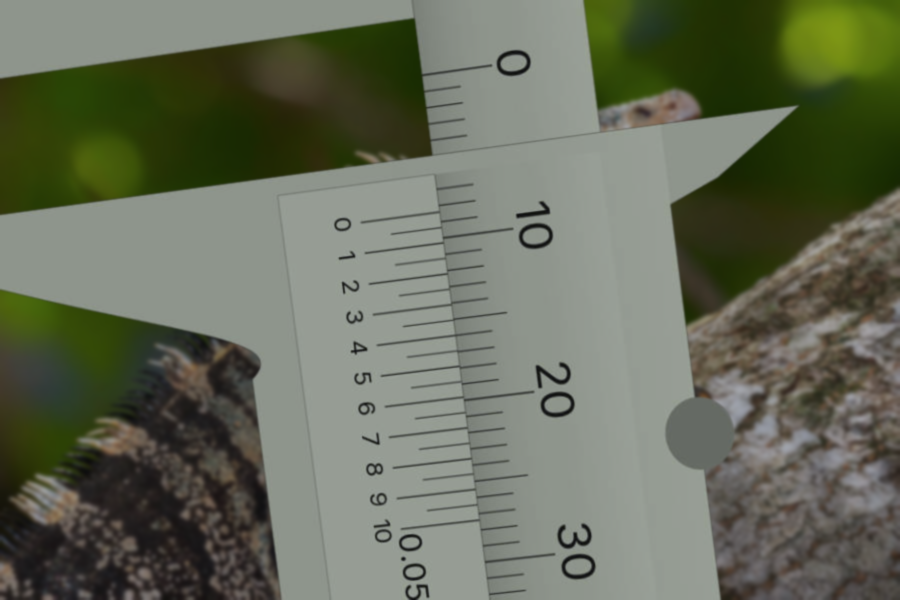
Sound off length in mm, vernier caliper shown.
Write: 8.4 mm
